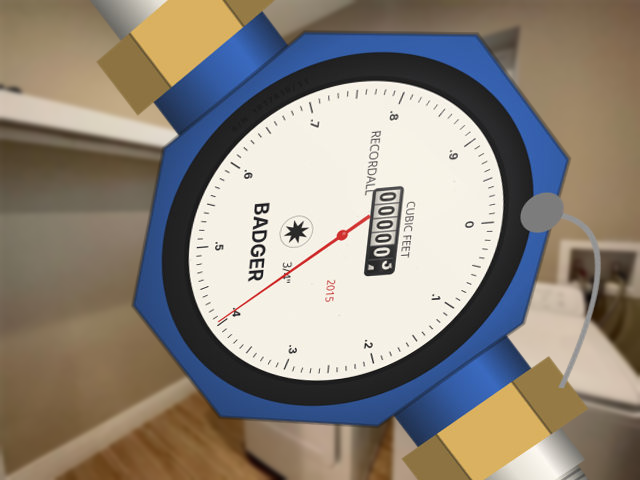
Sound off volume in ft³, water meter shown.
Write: 3.40 ft³
